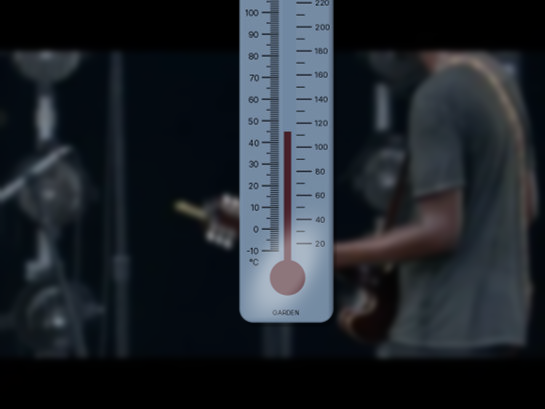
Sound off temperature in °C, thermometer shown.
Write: 45 °C
